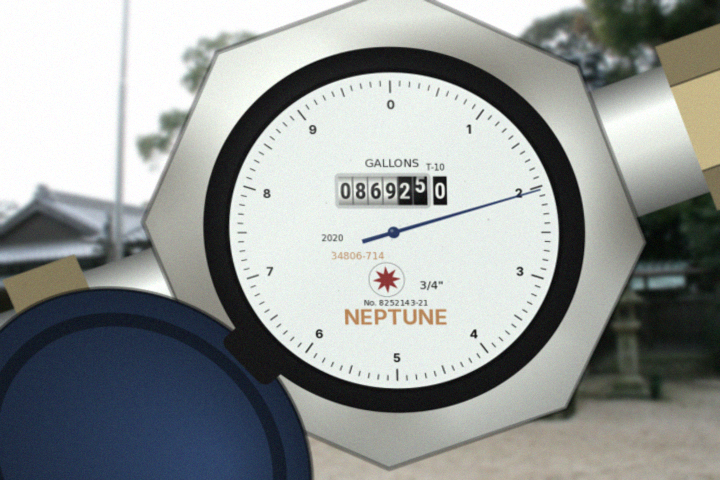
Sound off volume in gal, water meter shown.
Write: 869252.0 gal
